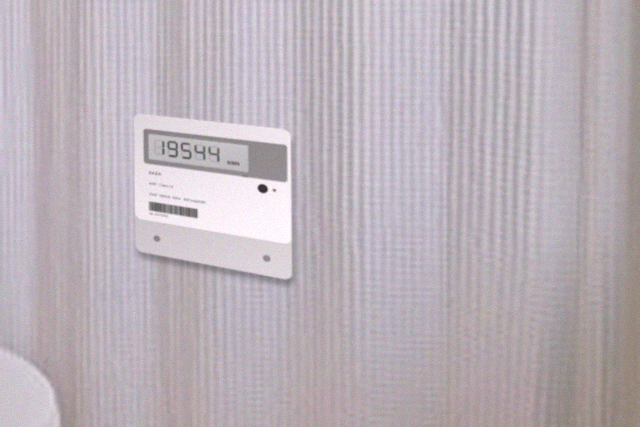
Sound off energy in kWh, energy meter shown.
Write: 19544 kWh
